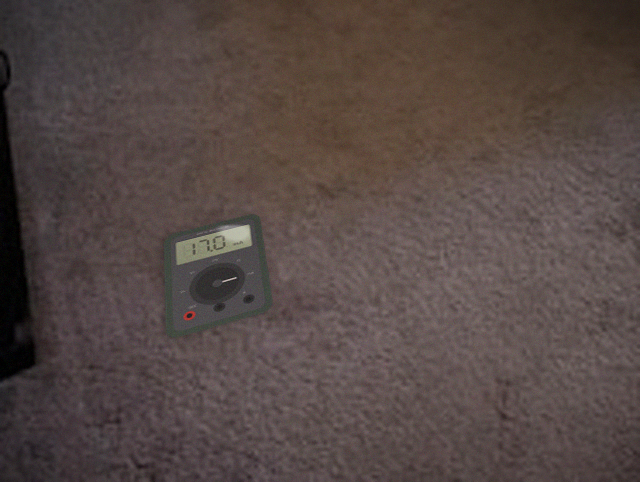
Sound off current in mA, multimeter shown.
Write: 17.0 mA
